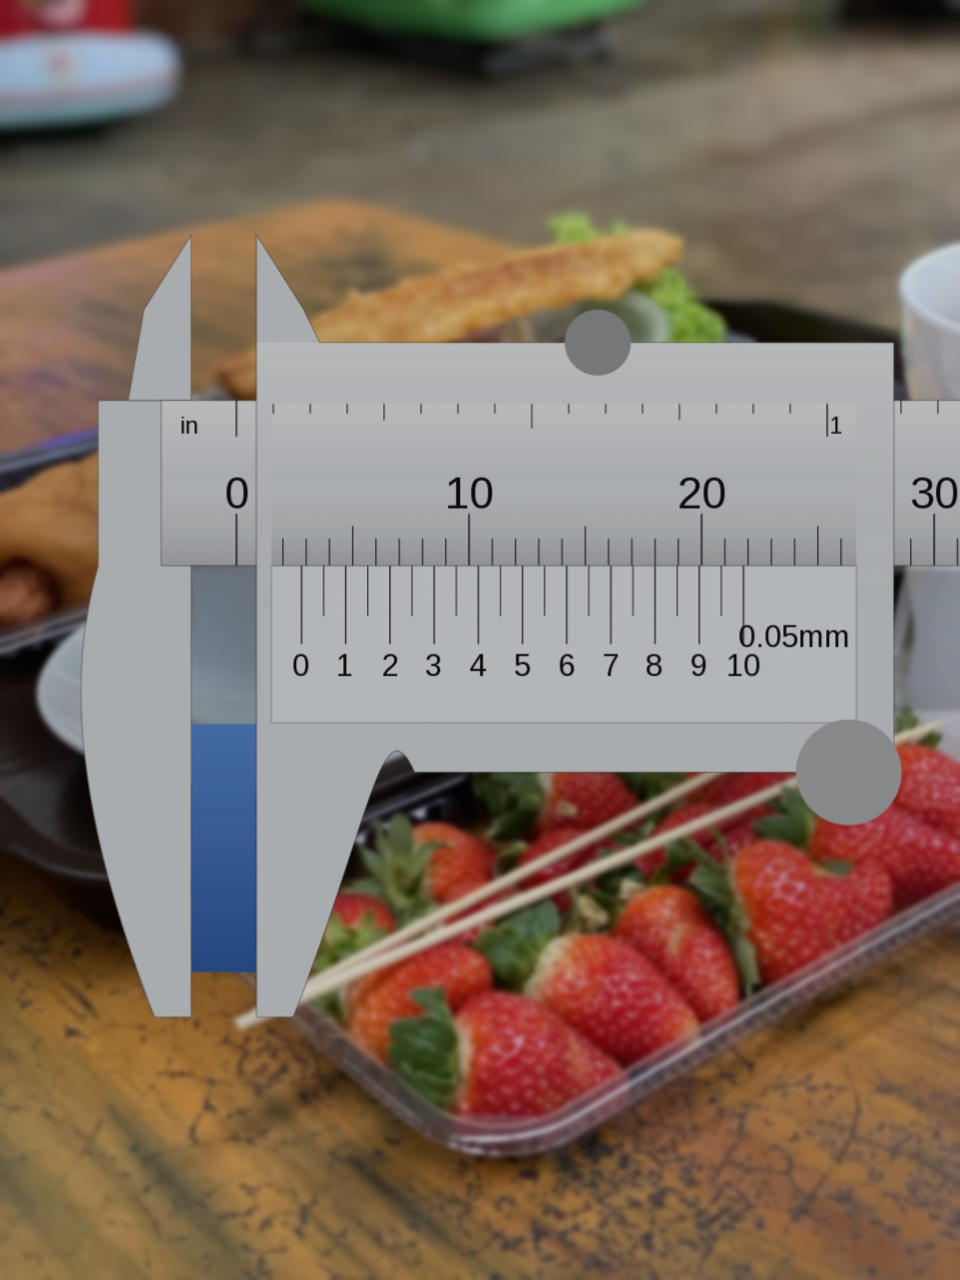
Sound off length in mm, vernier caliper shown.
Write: 2.8 mm
